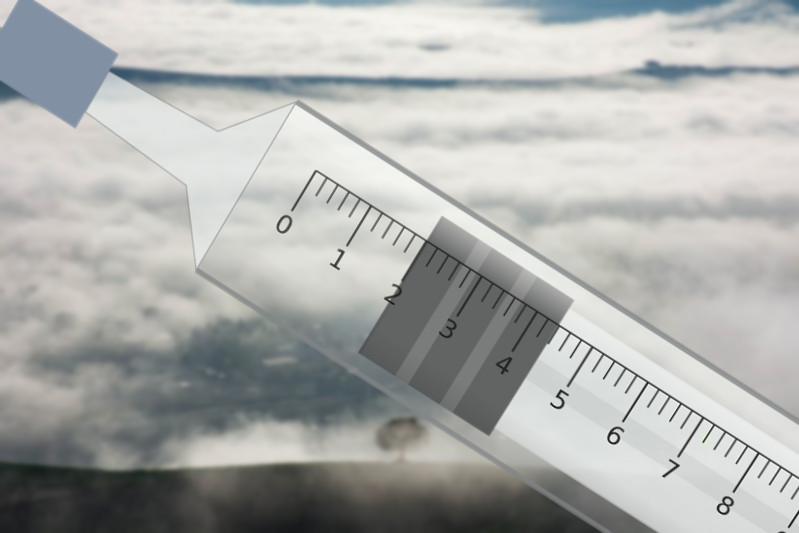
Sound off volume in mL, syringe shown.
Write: 2 mL
